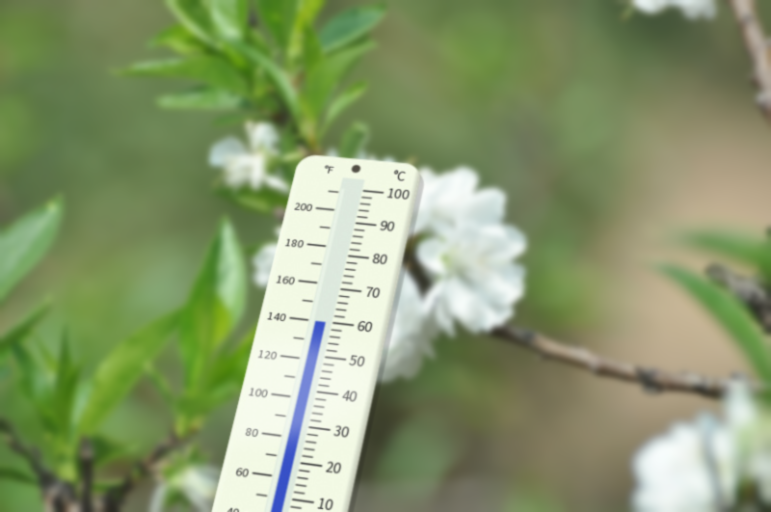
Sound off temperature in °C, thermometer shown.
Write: 60 °C
